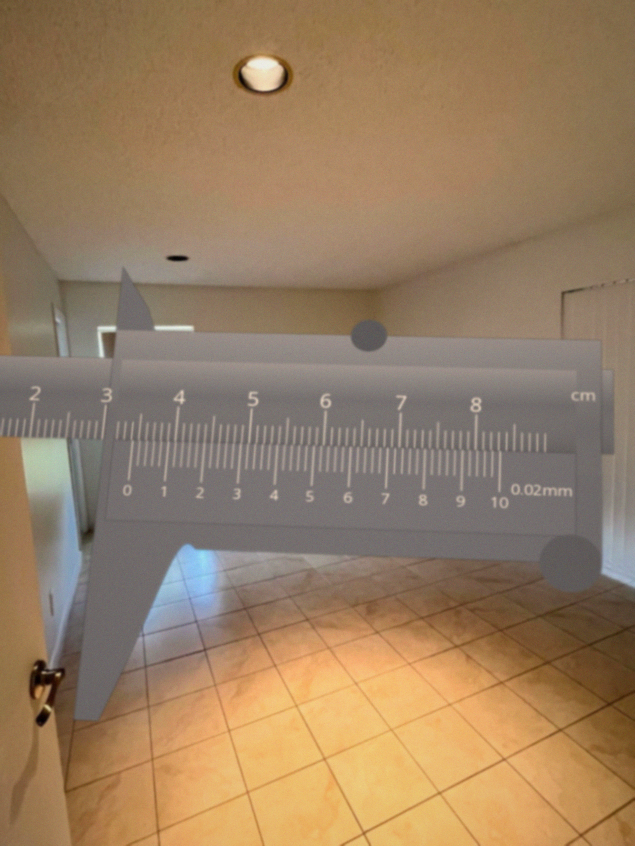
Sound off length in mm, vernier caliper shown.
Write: 34.2 mm
